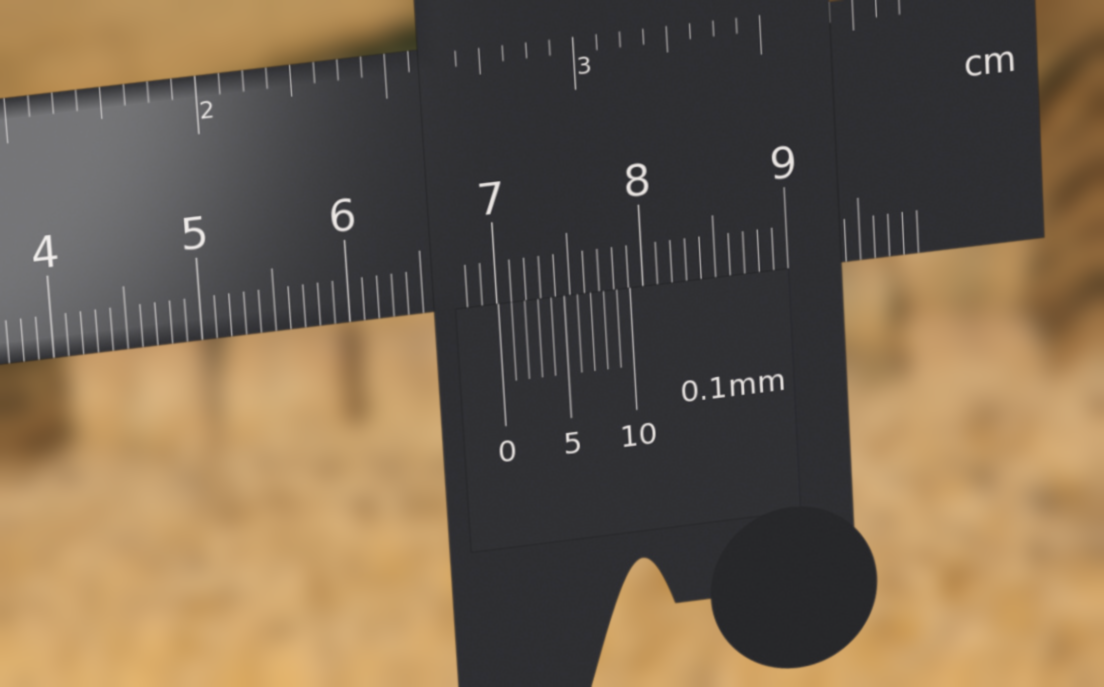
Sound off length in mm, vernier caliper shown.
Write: 70.1 mm
